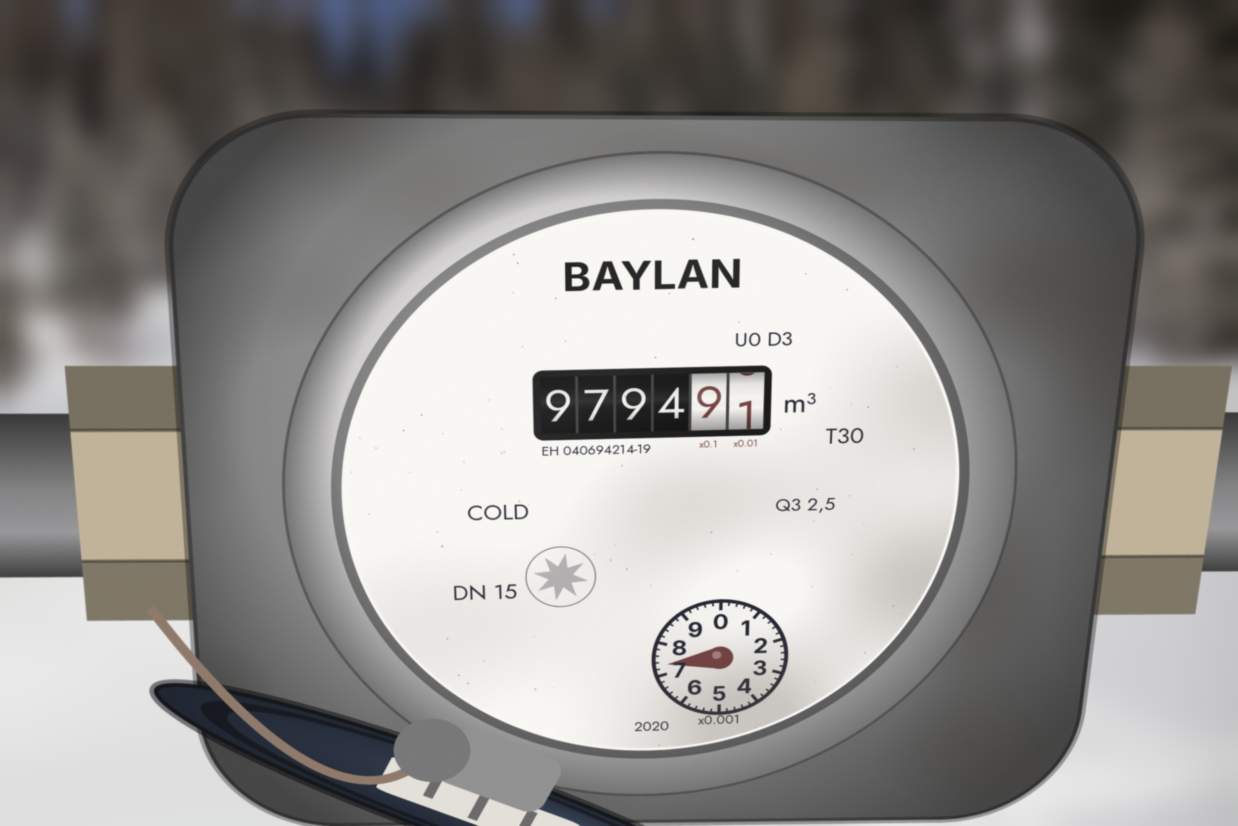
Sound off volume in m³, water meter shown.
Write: 9794.907 m³
